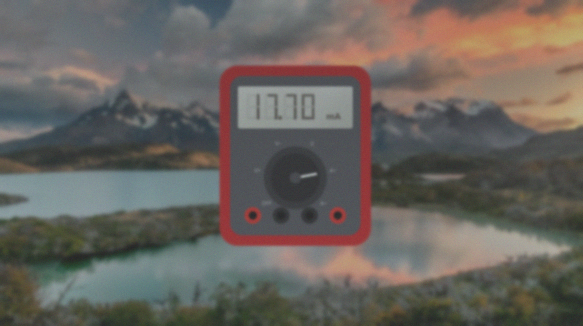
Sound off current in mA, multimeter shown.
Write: 17.70 mA
